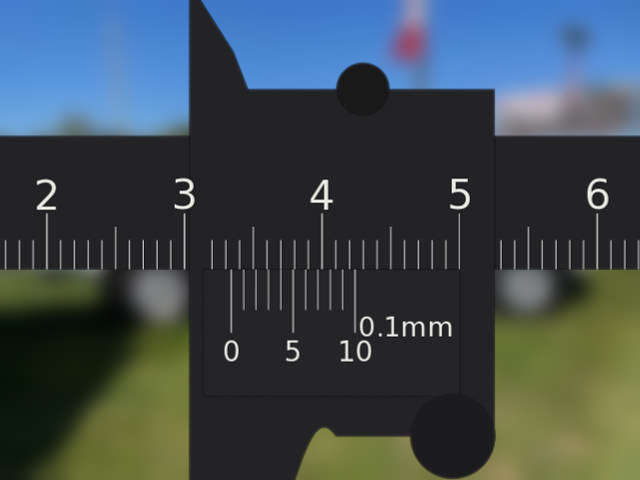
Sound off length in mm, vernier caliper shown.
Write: 33.4 mm
